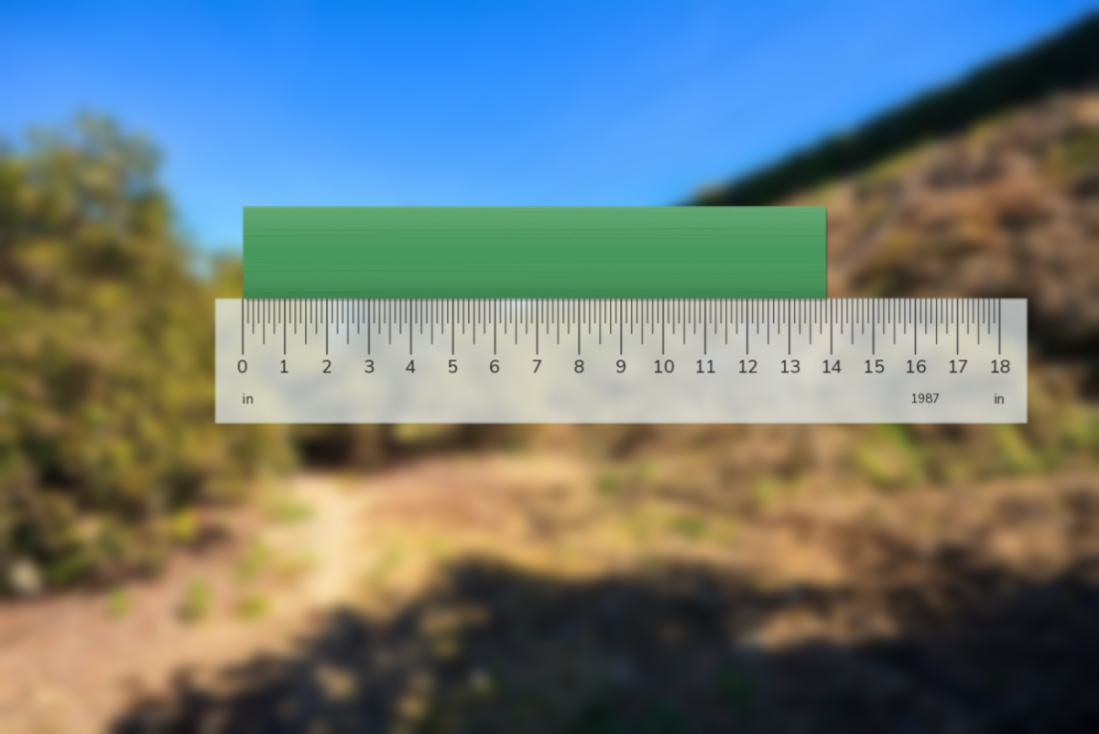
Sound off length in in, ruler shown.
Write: 13.875 in
